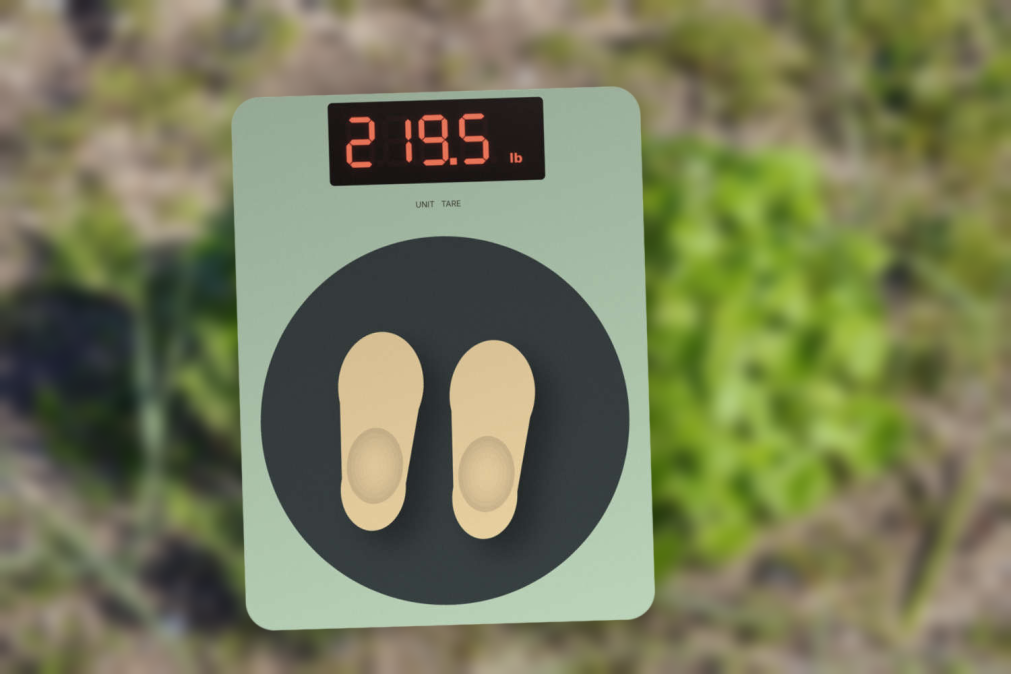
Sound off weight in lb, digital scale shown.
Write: 219.5 lb
